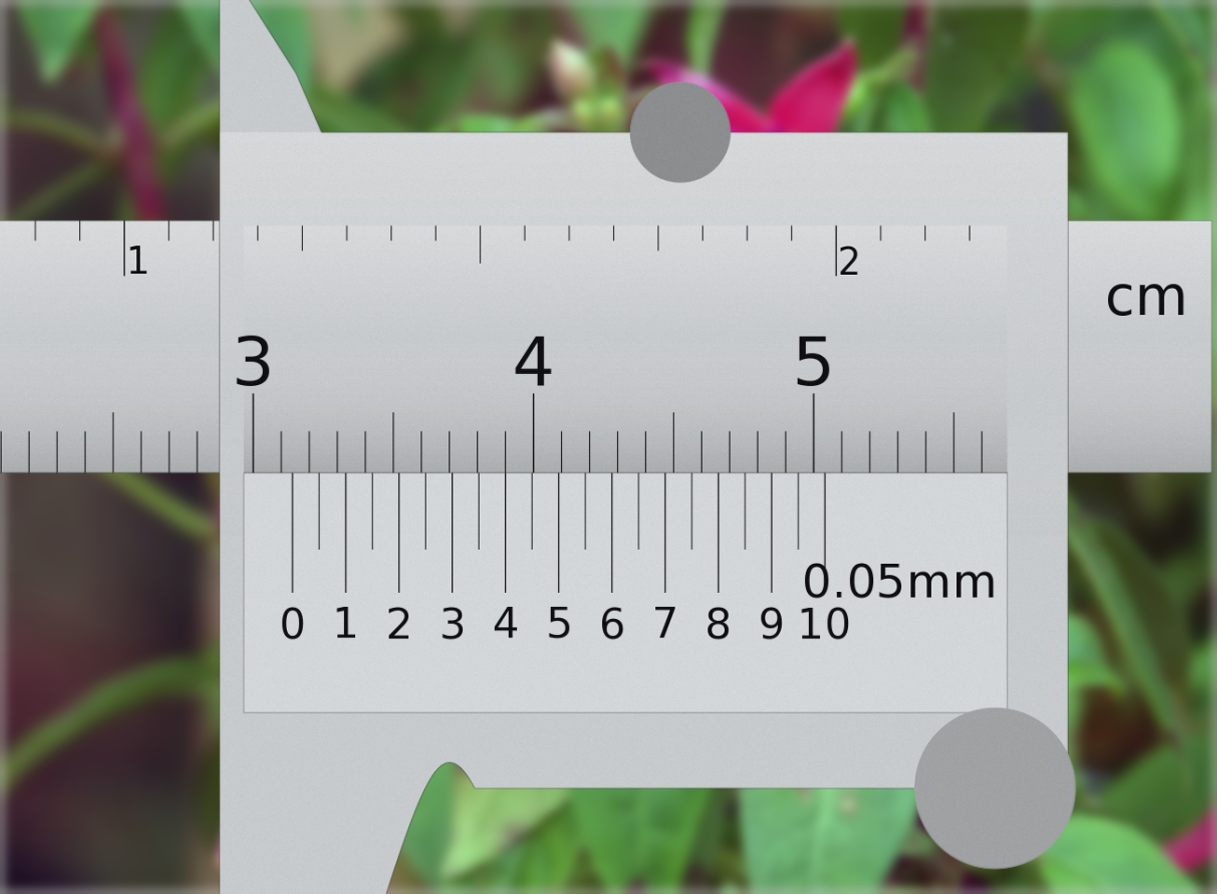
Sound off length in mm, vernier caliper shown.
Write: 31.40 mm
